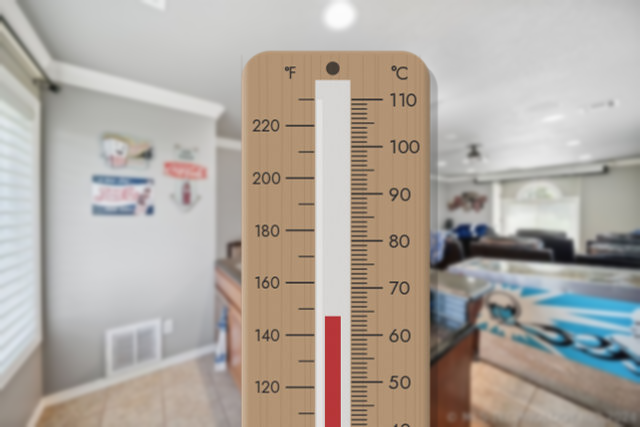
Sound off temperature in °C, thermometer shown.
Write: 64 °C
